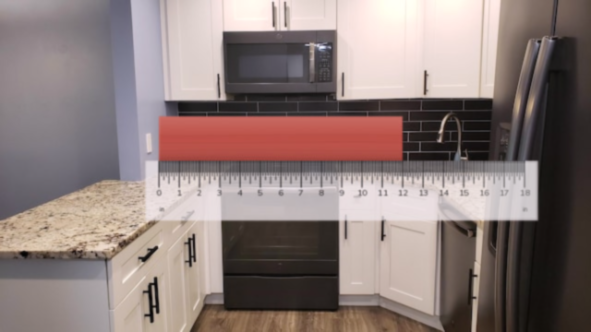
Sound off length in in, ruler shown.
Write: 12 in
